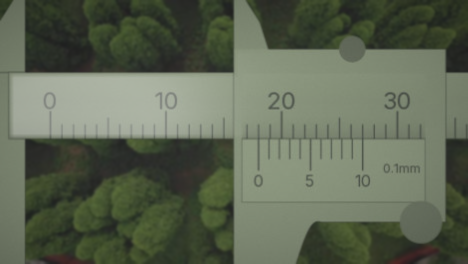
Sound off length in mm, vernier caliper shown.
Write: 18.0 mm
